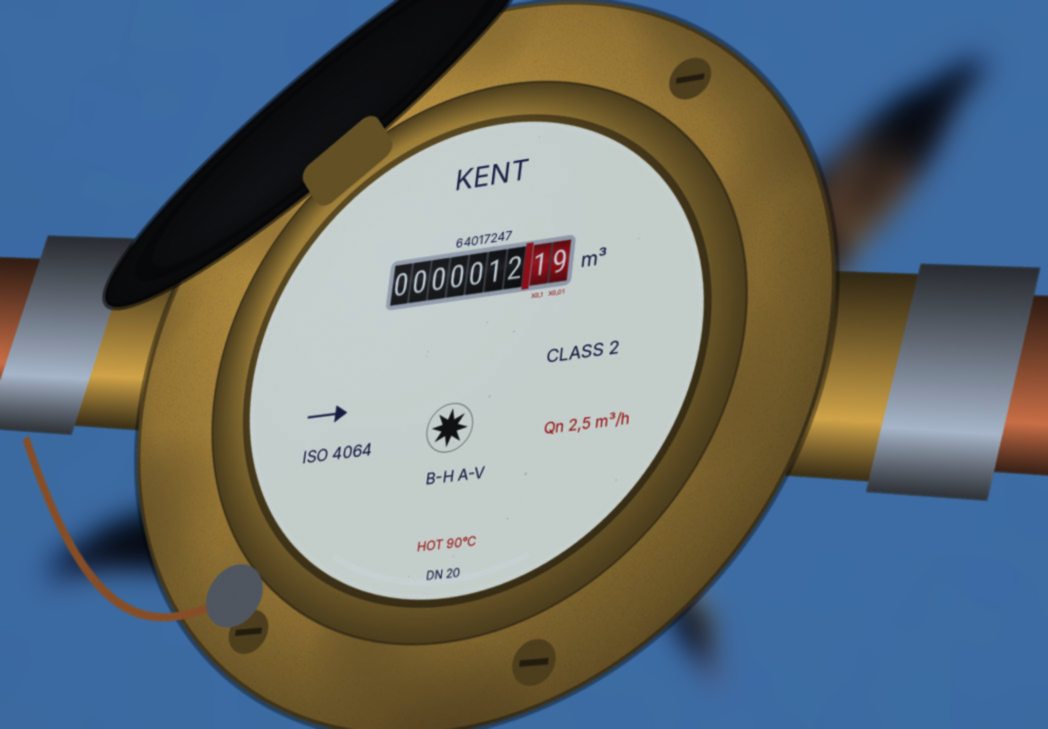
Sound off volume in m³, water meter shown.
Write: 12.19 m³
